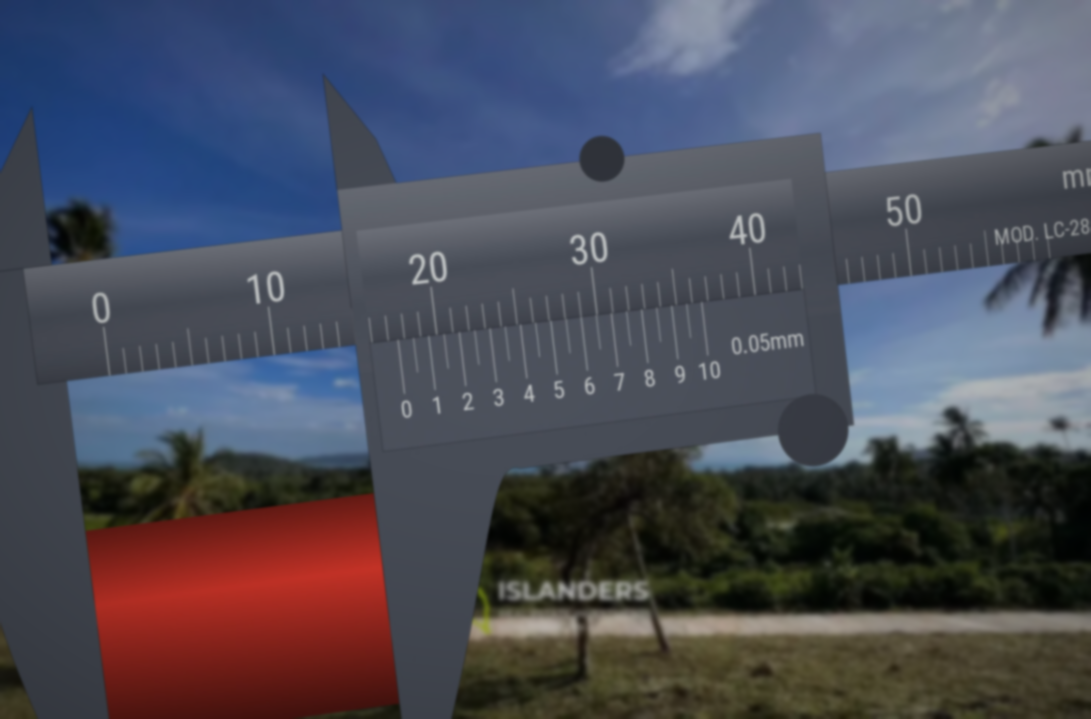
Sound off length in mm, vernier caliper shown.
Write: 17.6 mm
